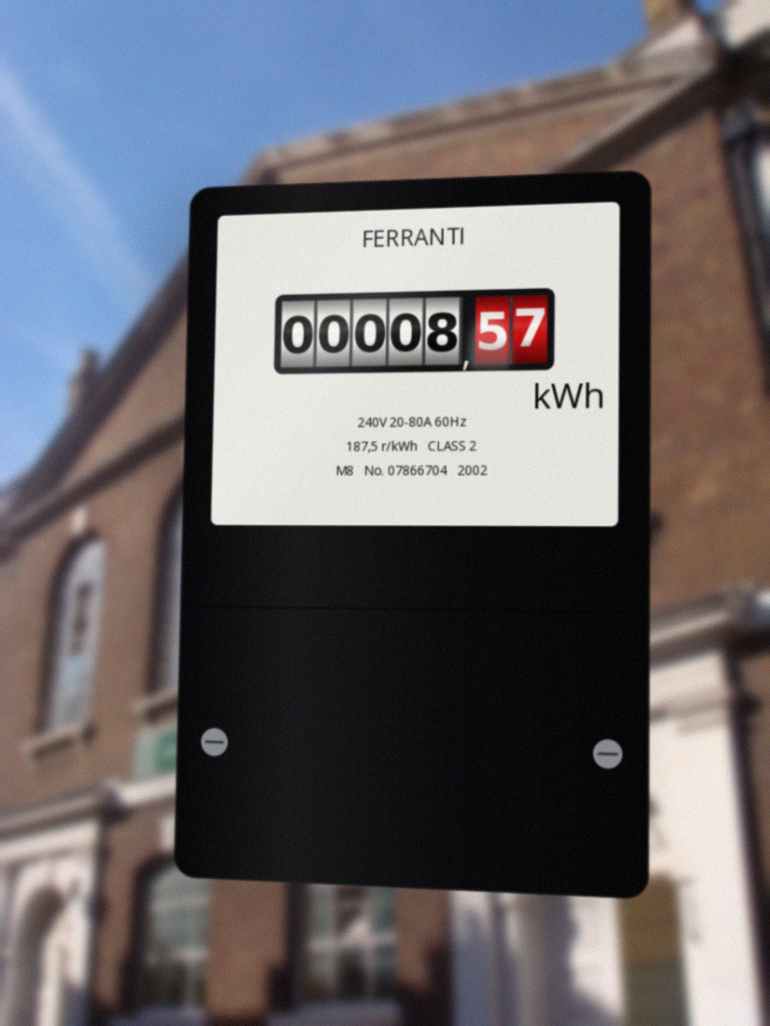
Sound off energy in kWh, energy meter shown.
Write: 8.57 kWh
